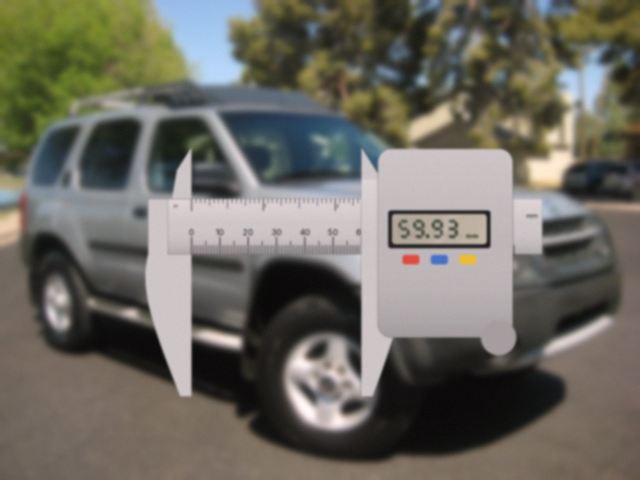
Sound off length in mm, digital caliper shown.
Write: 59.93 mm
